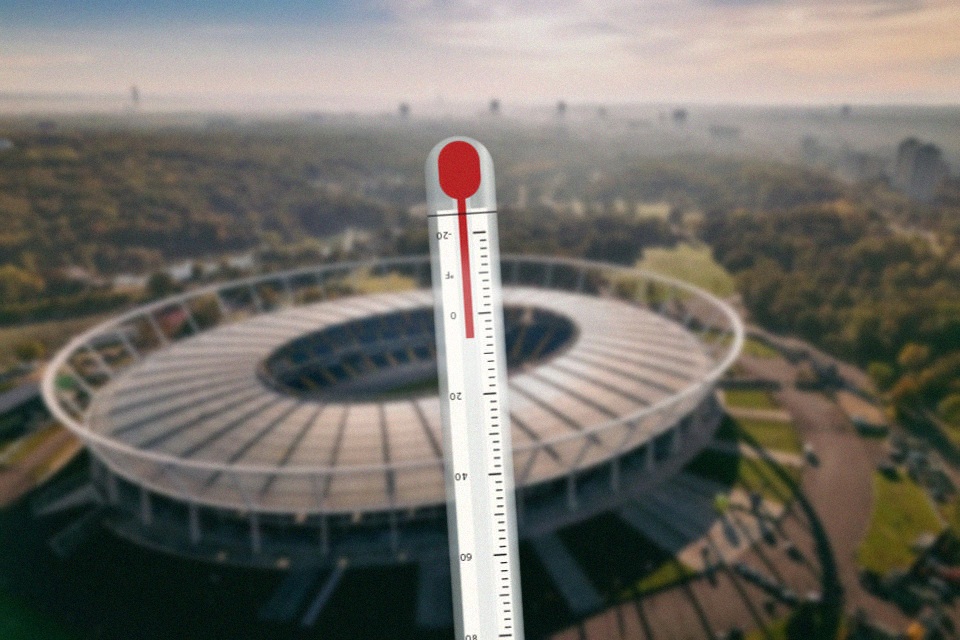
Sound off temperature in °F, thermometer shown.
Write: 6 °F
